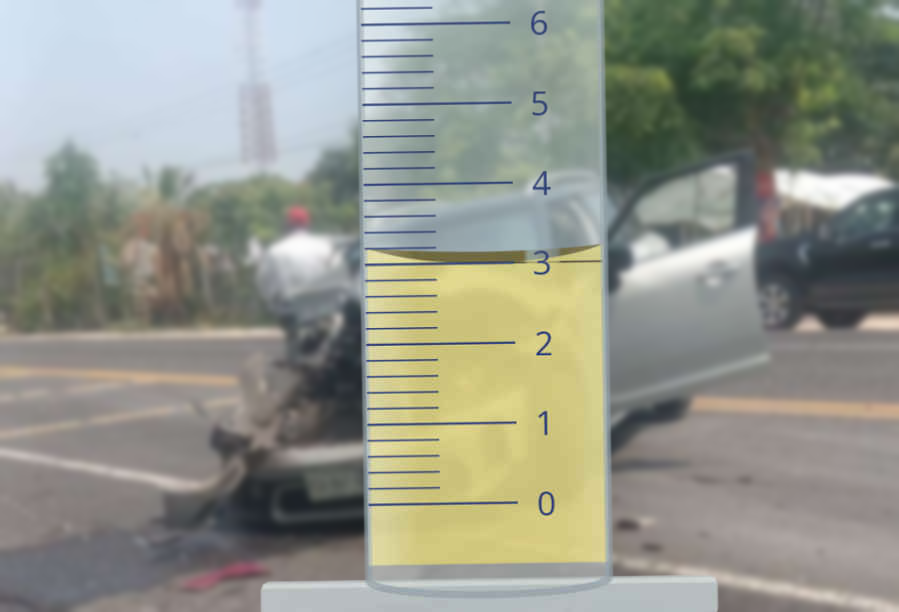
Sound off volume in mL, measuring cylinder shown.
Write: 3 mL
